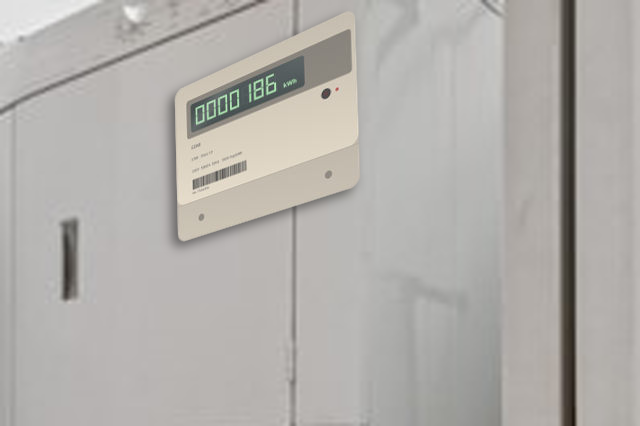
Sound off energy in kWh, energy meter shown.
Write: 186 kWh
